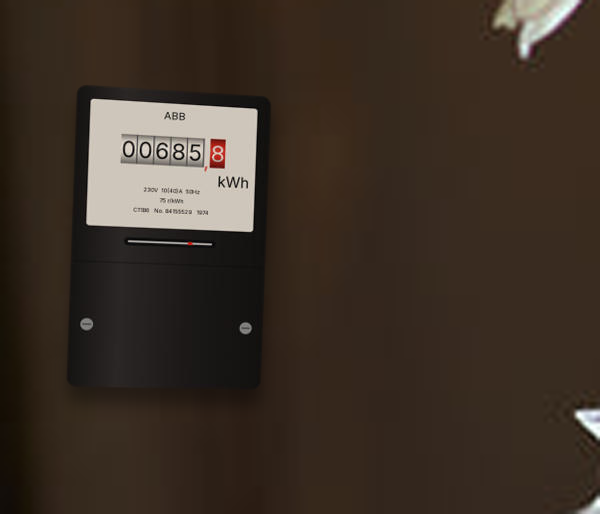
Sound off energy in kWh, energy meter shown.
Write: 685.8 kWh
